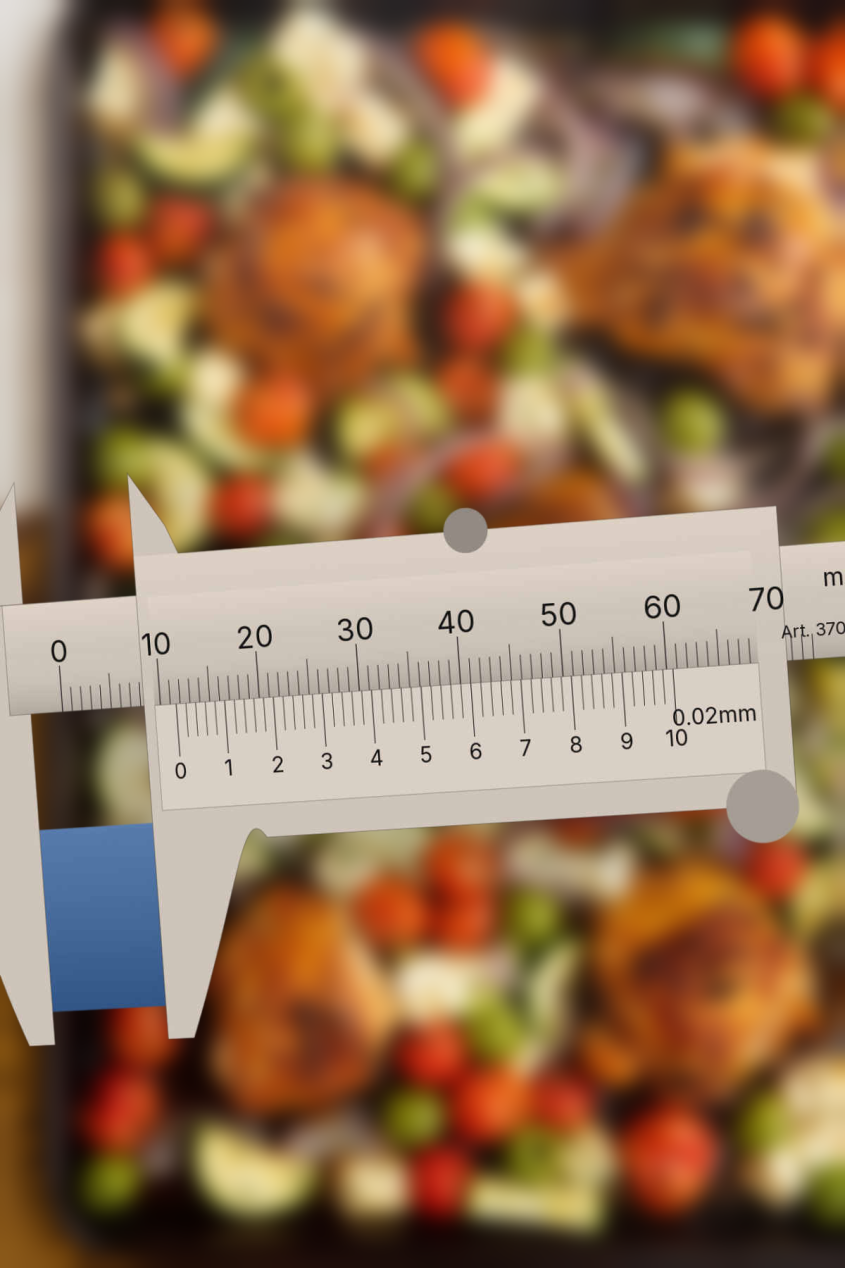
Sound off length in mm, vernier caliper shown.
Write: 11.6 mm
